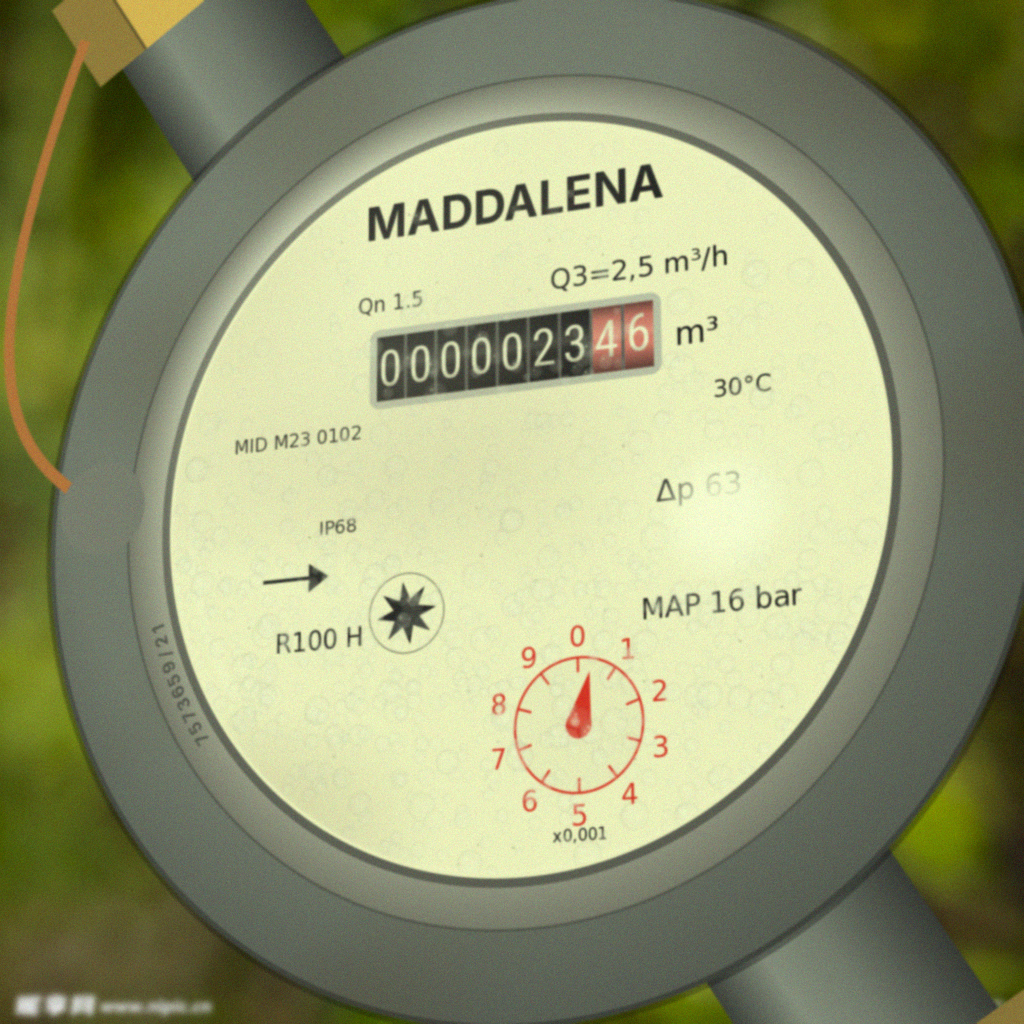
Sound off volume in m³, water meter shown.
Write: 23.460 m³
